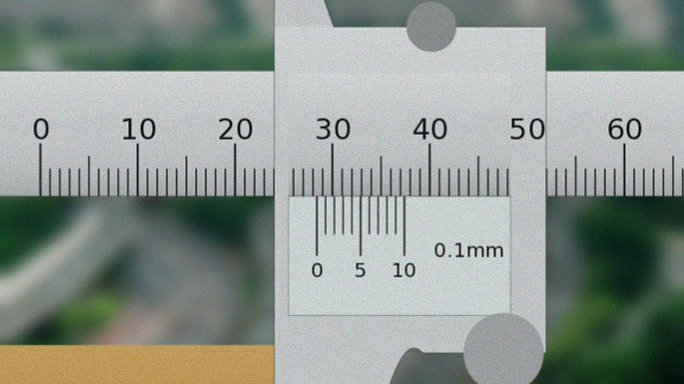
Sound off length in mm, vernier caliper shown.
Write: 28.4 mm
